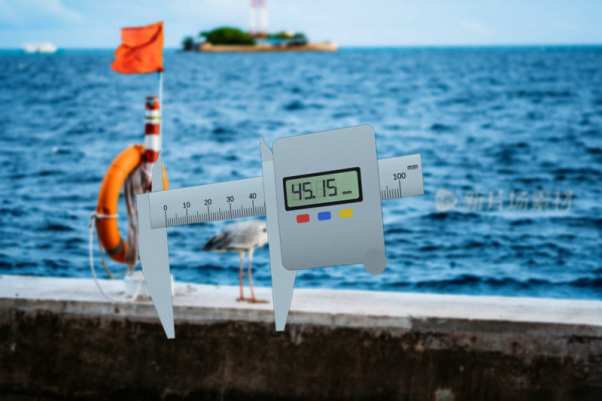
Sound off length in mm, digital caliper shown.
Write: 45.15 mm
